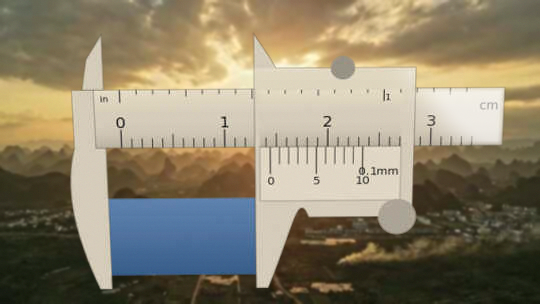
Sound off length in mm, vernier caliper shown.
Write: 14.4 mm
